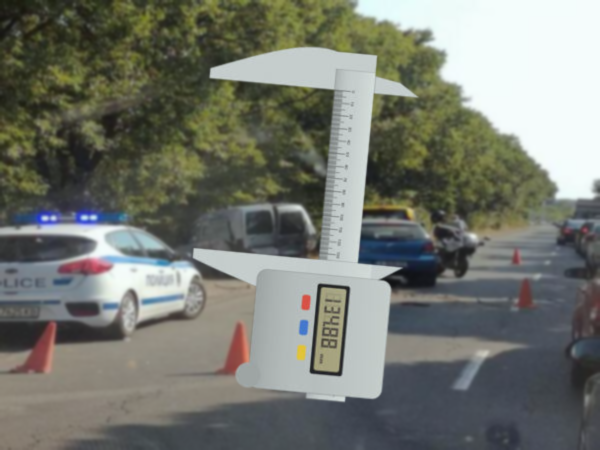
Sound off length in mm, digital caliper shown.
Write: 134.88 mm
